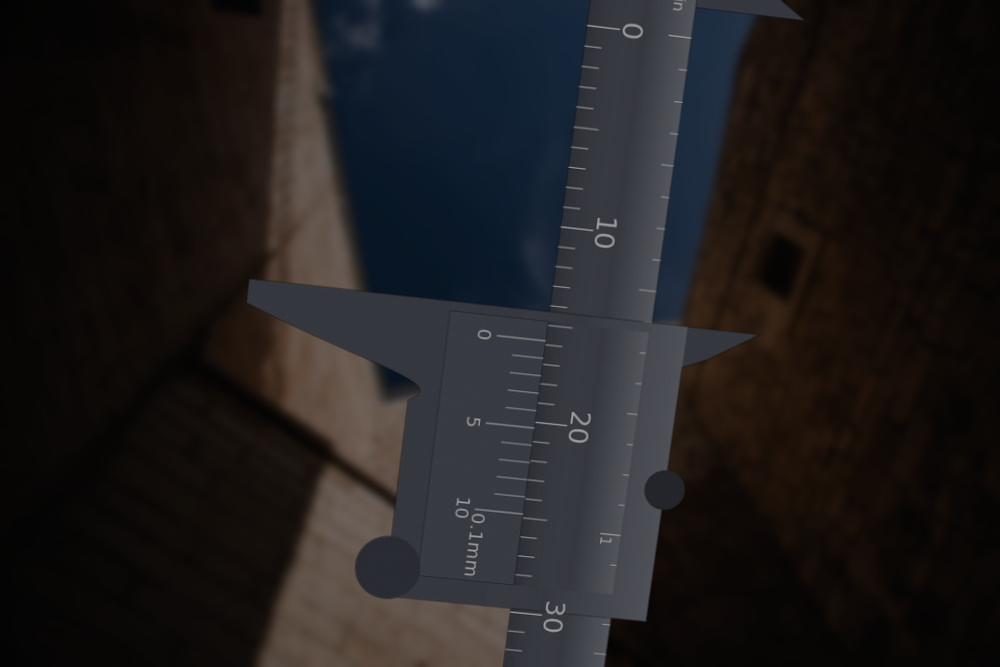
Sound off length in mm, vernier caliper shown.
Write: 15.8 mm
